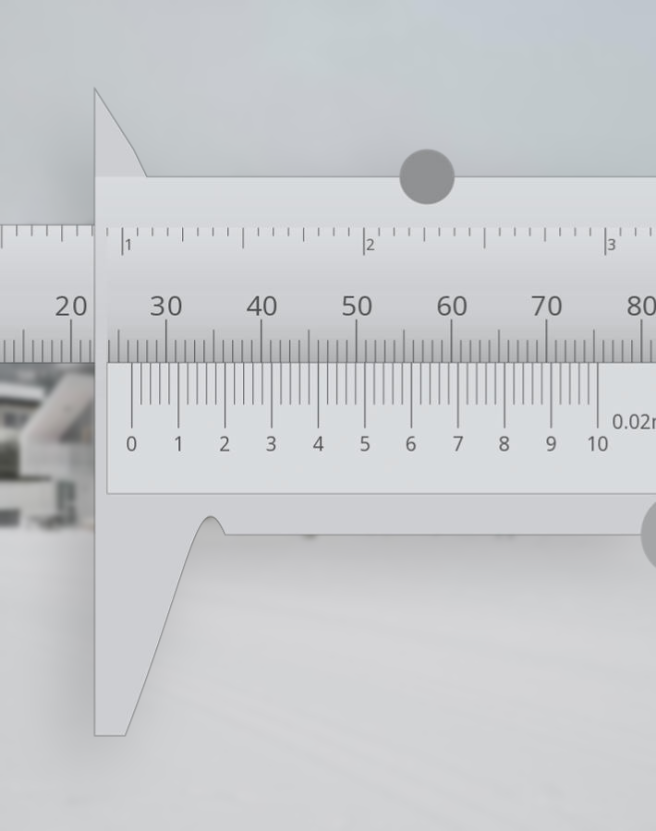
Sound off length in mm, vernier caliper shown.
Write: 26.4 mm
